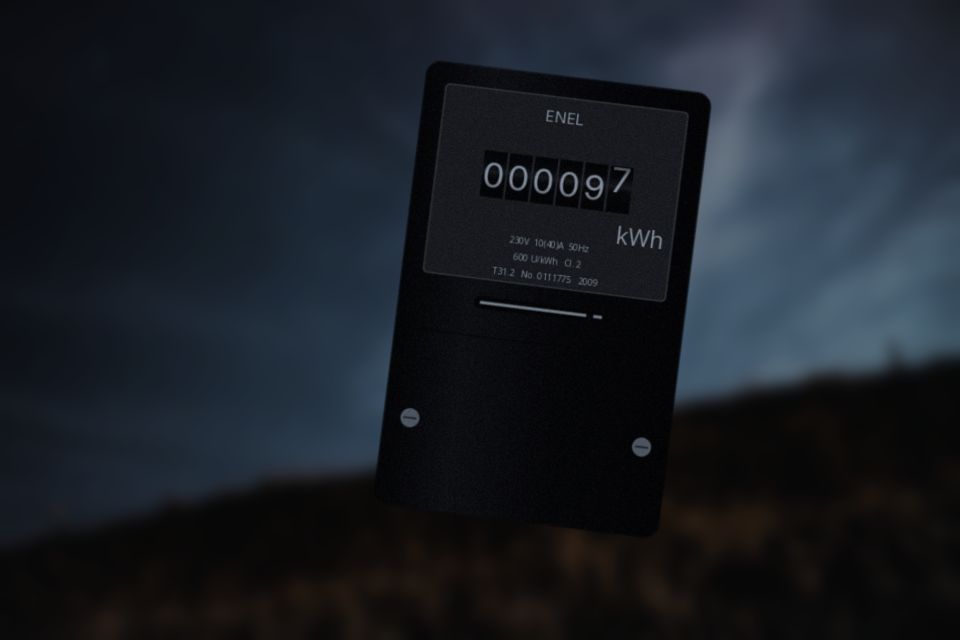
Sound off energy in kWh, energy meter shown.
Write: 97 kWh
